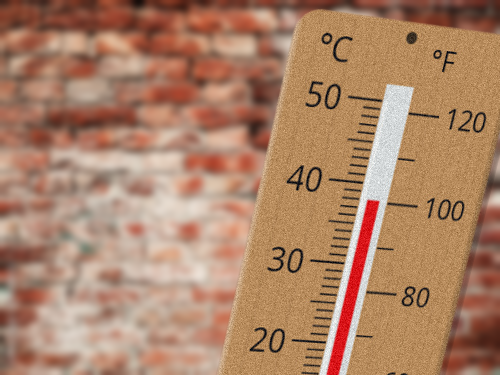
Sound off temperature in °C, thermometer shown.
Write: 38 °C
